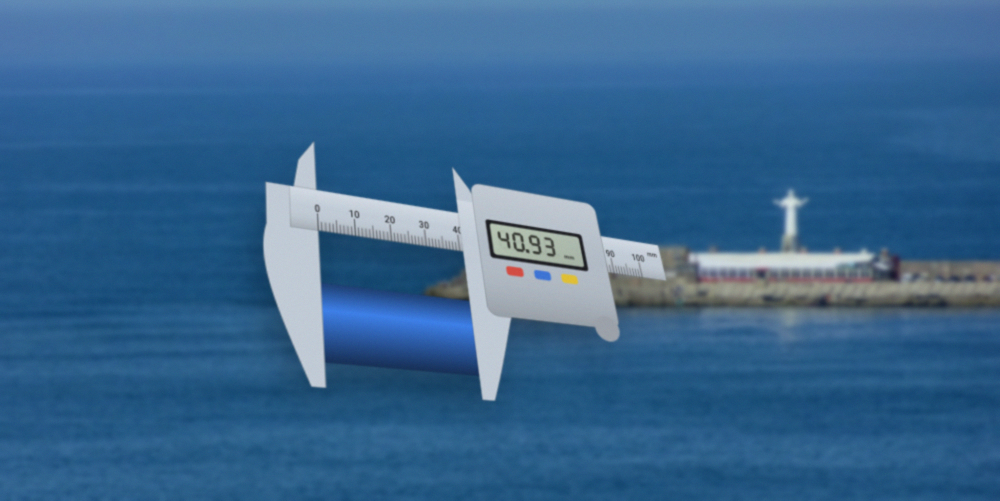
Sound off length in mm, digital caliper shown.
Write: 40.93 mm
